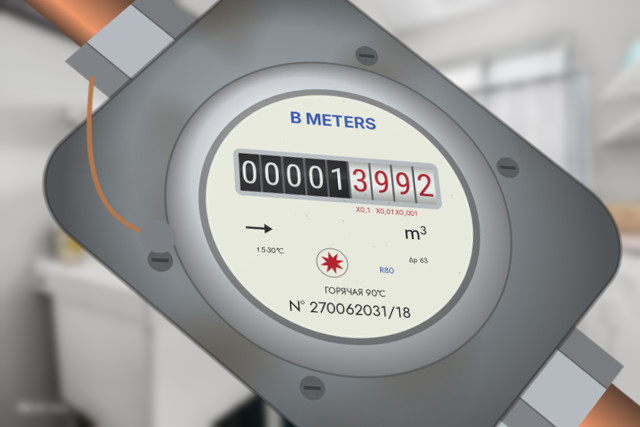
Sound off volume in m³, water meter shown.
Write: 1.3992 m³
